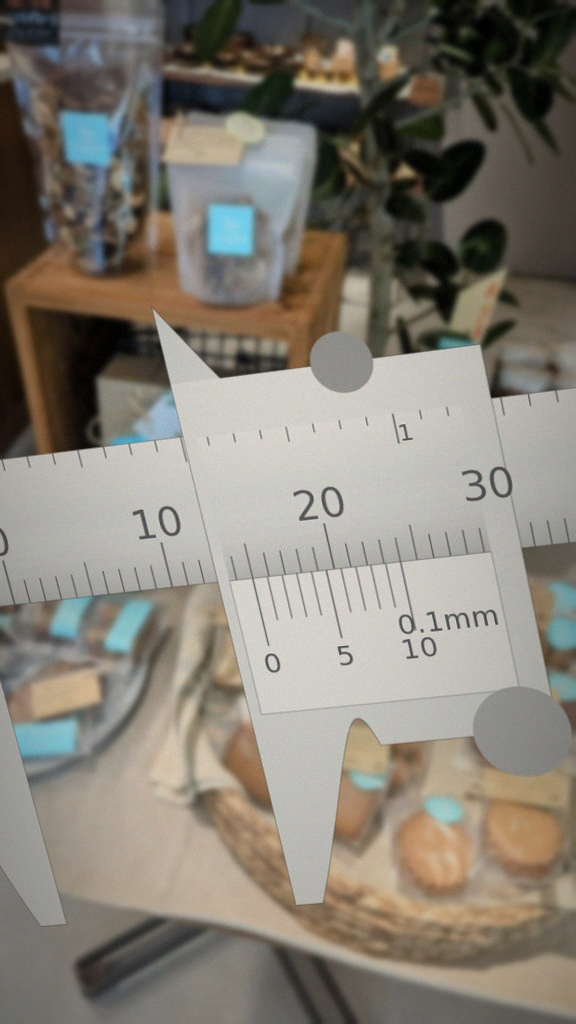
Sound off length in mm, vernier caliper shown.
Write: 15.0 mm
